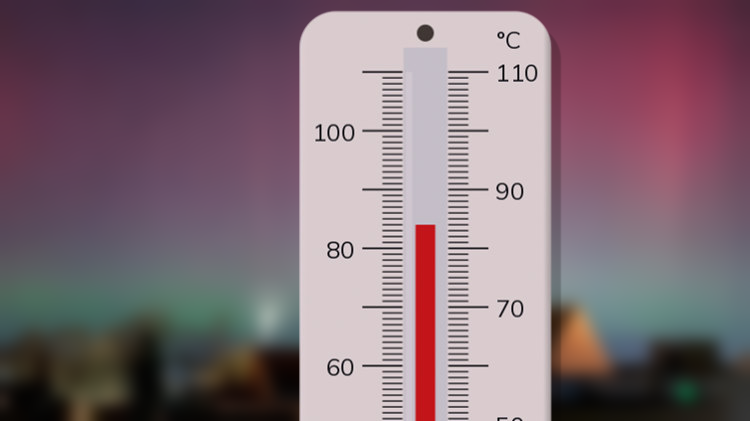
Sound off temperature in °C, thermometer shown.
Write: 84 °C
